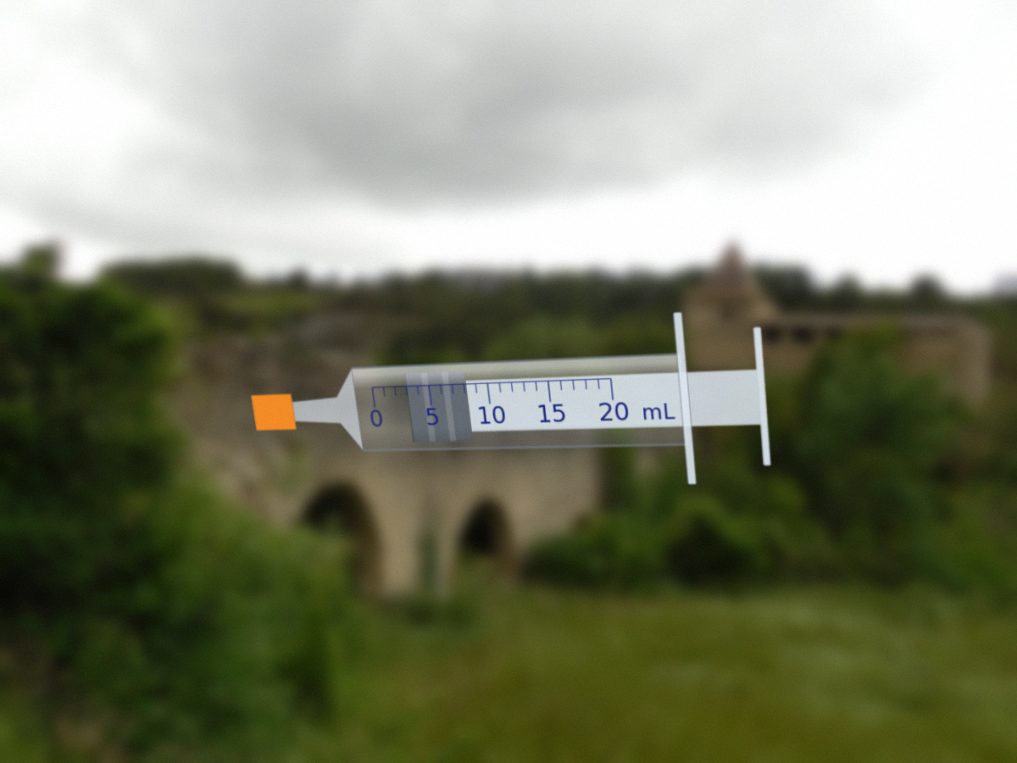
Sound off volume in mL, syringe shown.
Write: 3 mL
